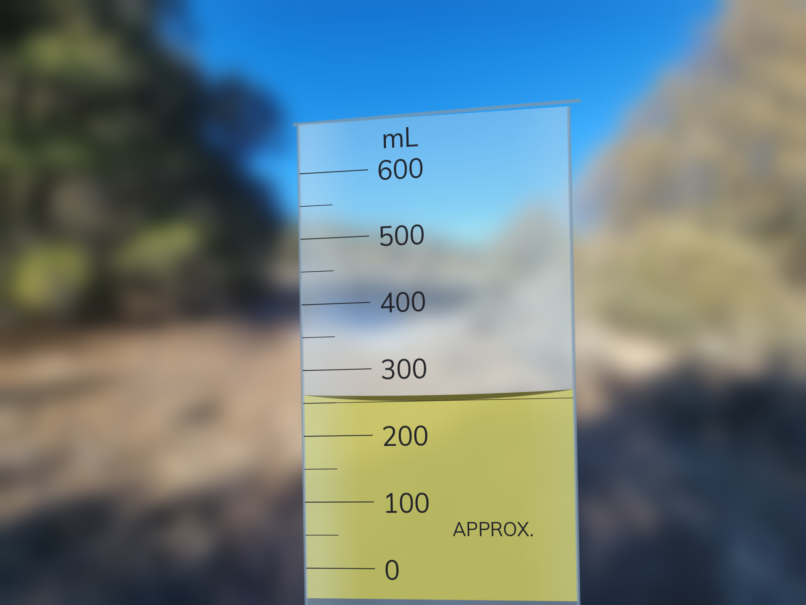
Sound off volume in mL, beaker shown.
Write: 250 mL
